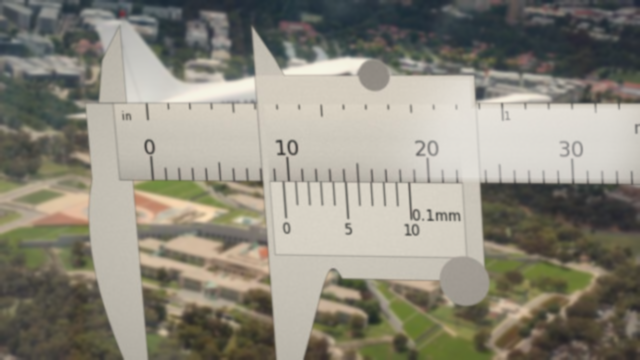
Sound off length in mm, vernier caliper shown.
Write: 9.6 mm
